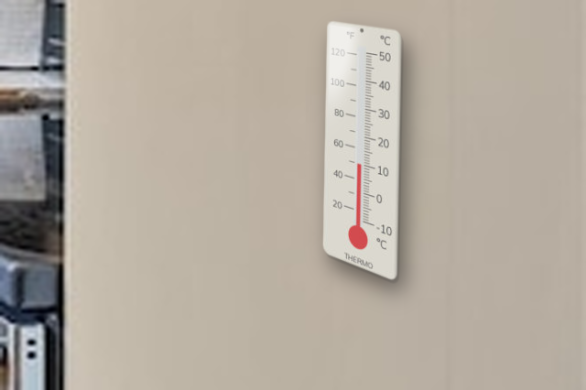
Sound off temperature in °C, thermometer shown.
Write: 10 °C
